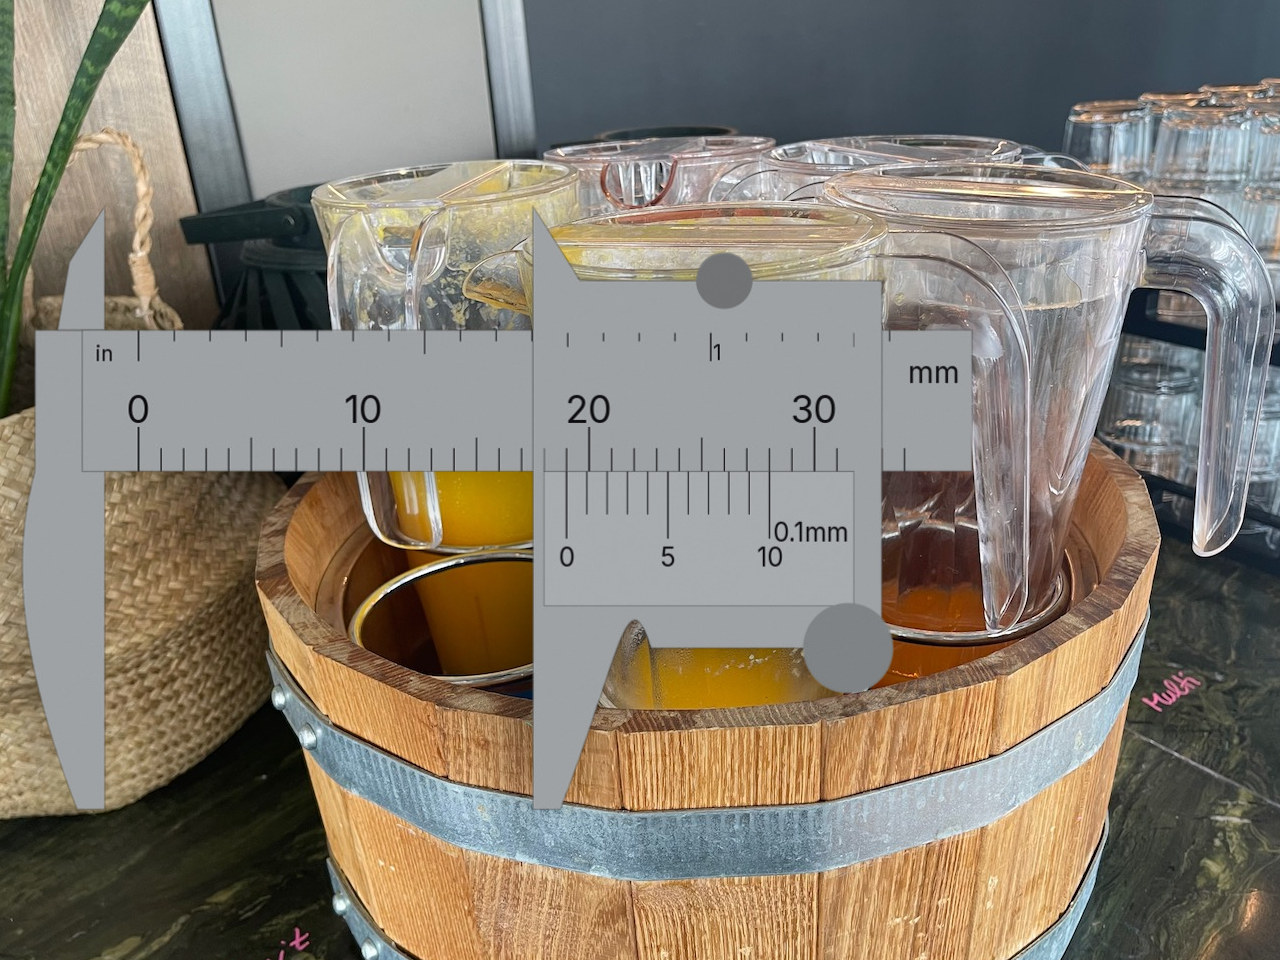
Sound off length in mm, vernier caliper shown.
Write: 19.0 mm
